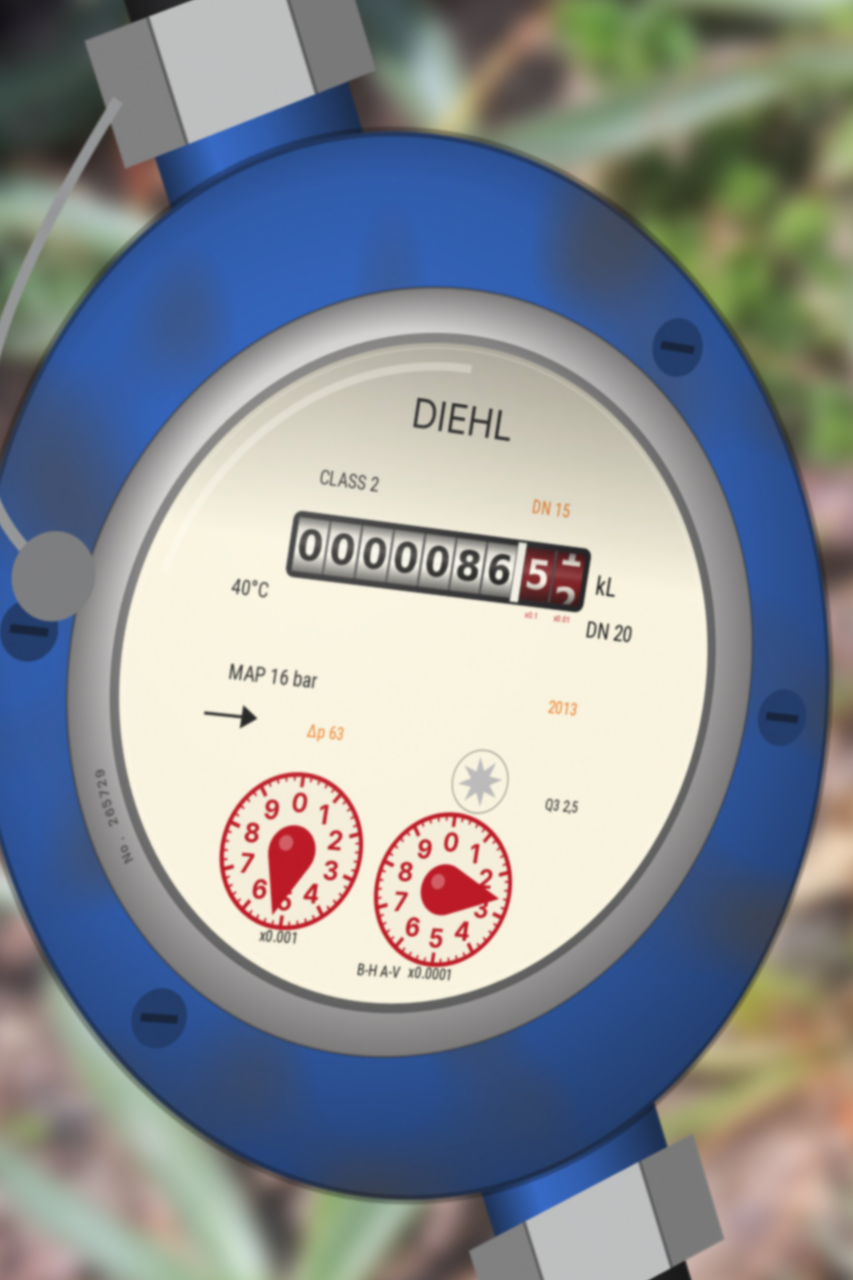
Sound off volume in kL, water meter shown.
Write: 86.5152 kL
